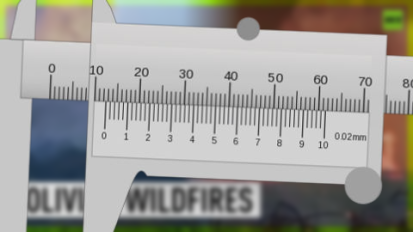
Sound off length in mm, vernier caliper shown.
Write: 12.5 mm
